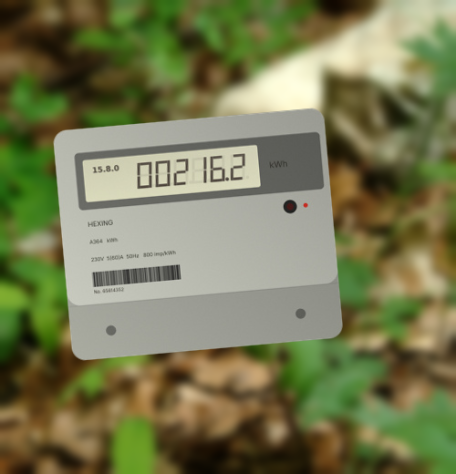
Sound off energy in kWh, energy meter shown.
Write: 216.2 kWh
